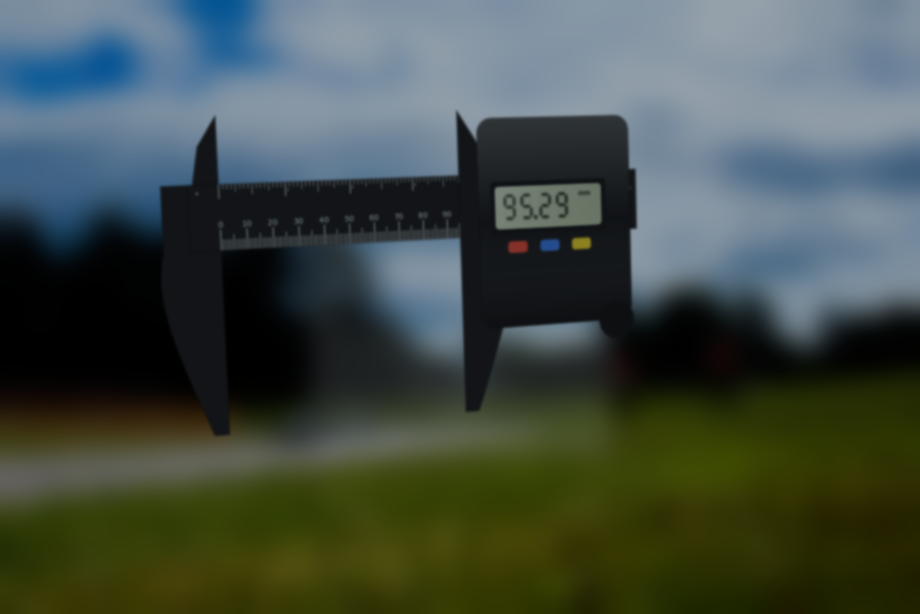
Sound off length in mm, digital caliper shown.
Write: 95.29 mm
